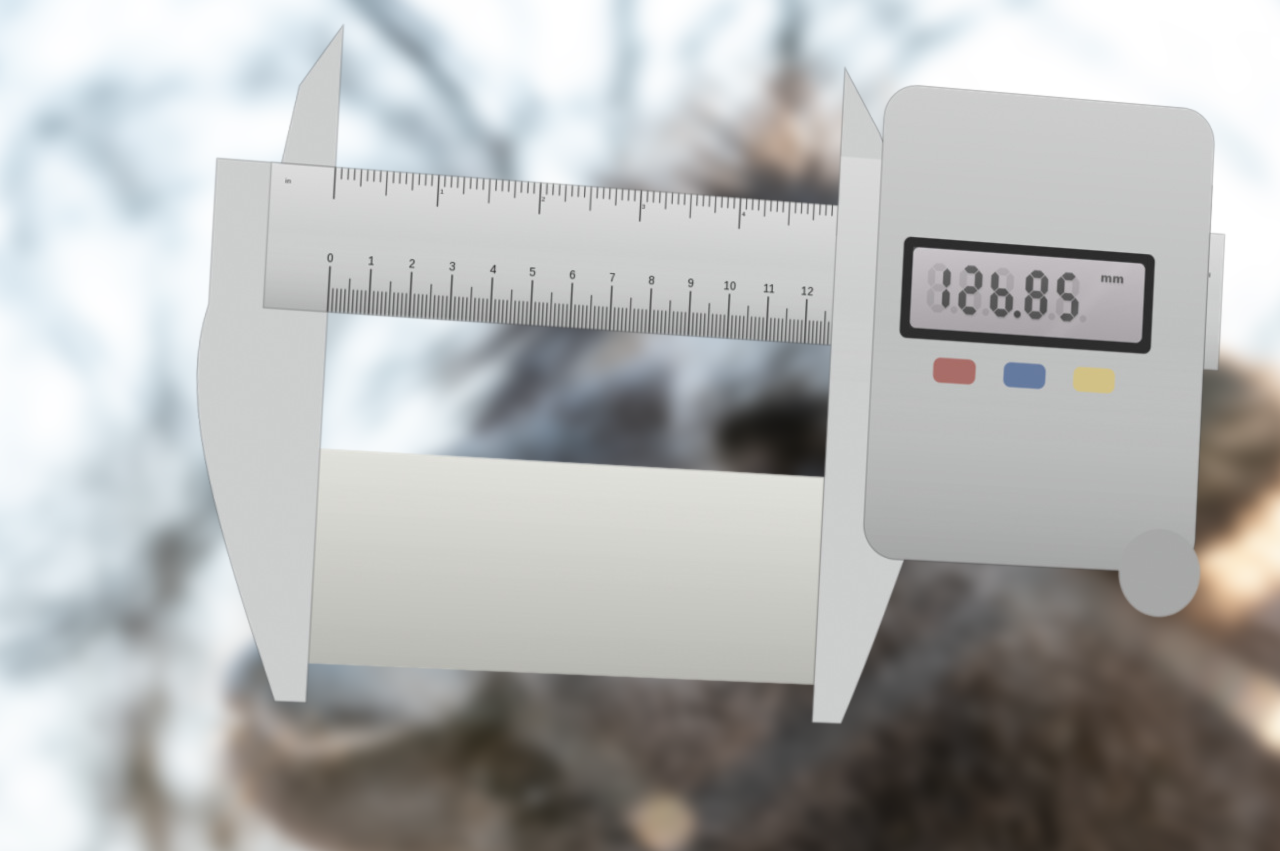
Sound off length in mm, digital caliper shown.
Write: 126.85 mm
